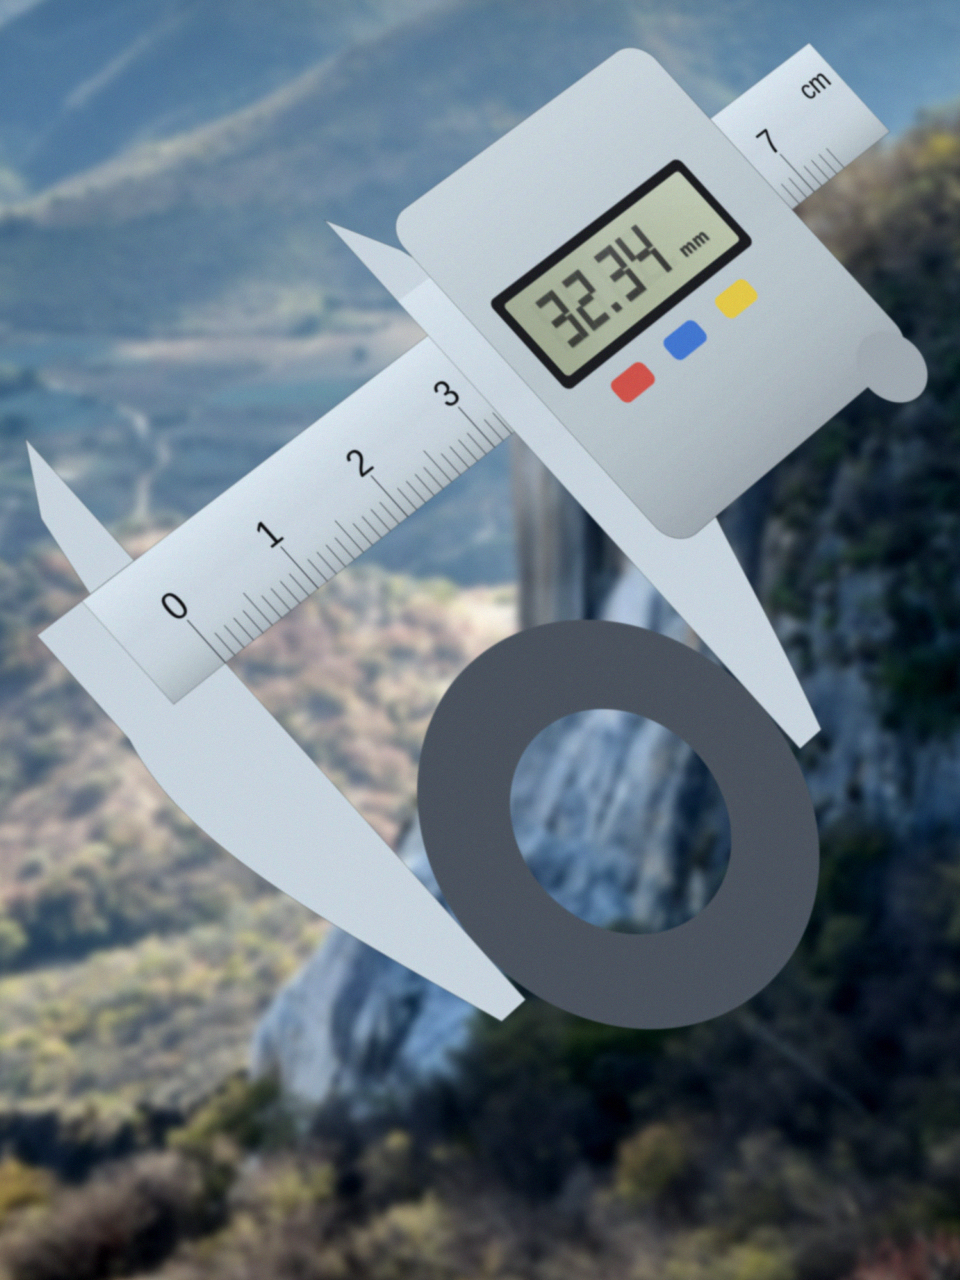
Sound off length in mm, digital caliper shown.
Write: 32.34 mm
